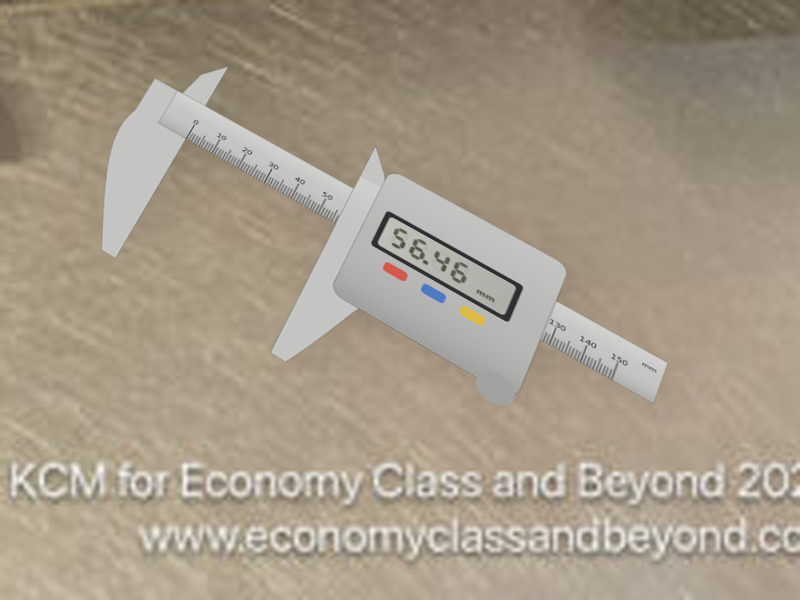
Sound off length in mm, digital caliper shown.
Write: 56.46 mm
